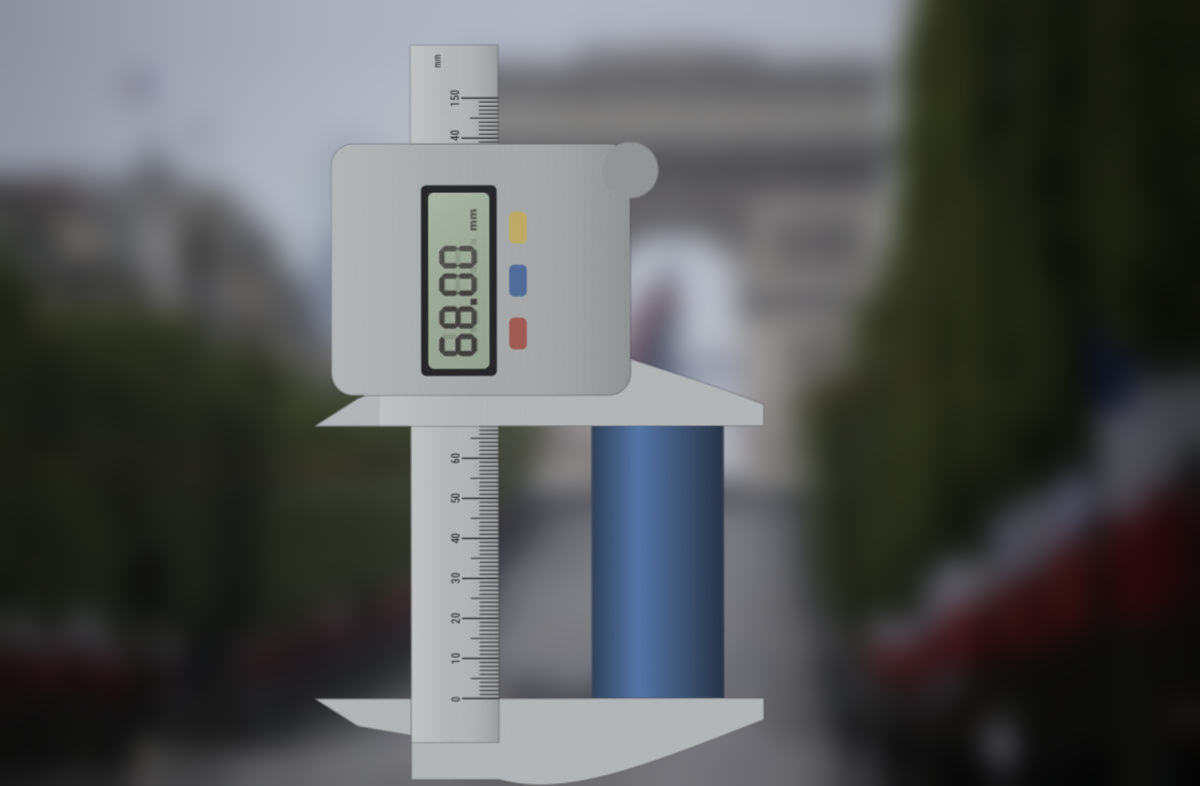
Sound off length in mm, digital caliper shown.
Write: 68.00 mm
